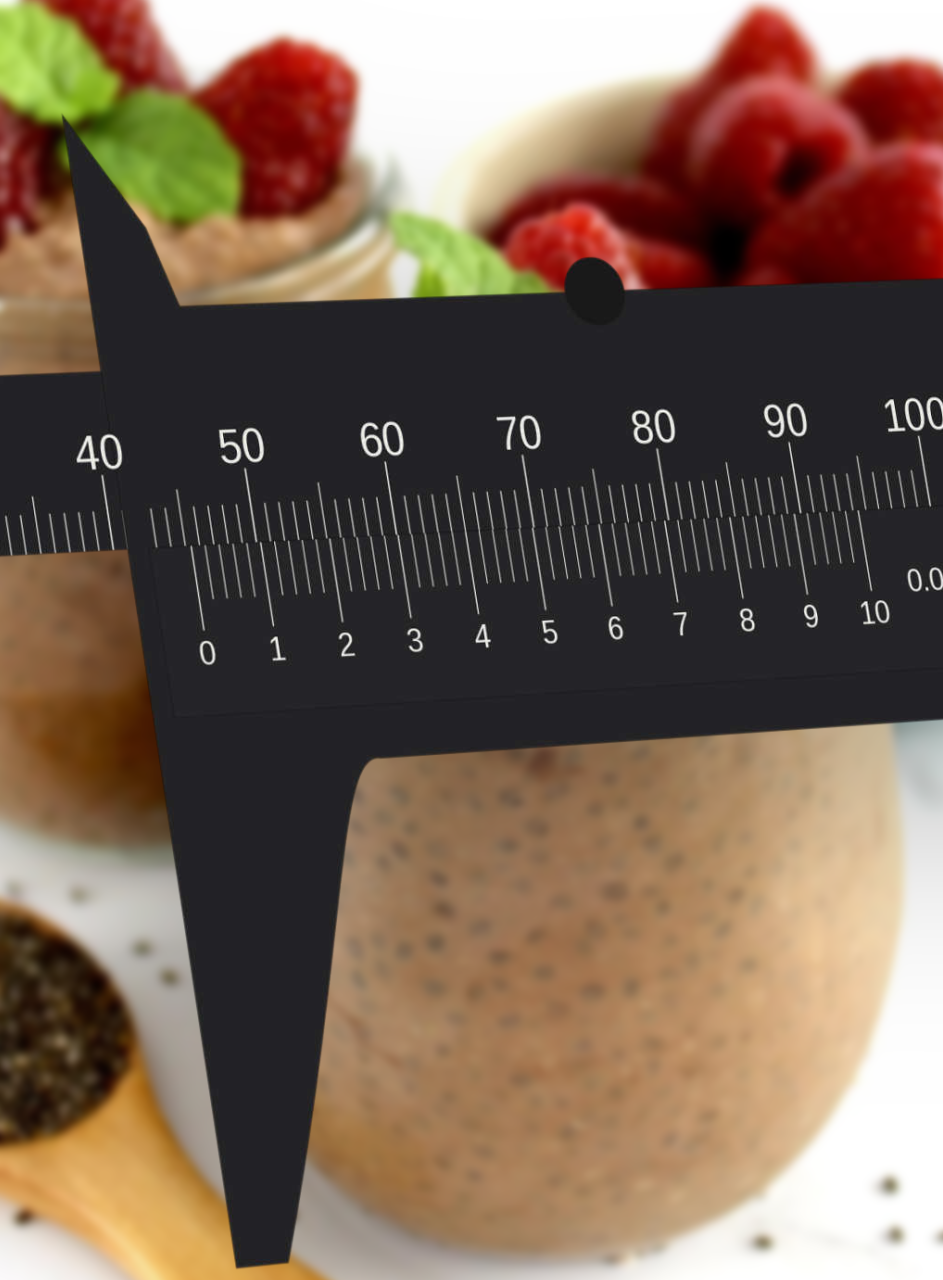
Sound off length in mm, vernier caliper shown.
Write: 45.4 mm
